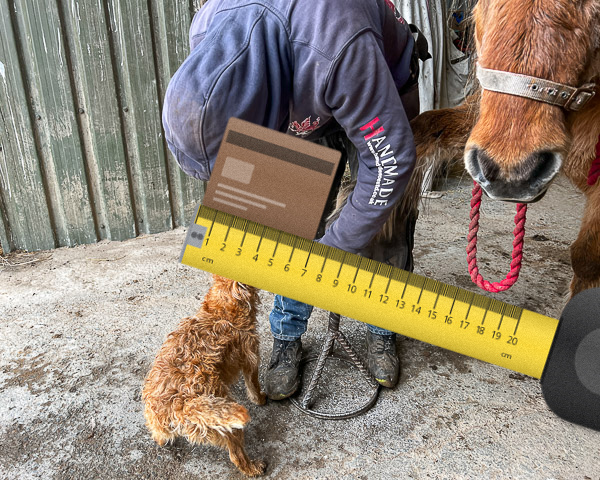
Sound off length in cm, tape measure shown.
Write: 7 cm
